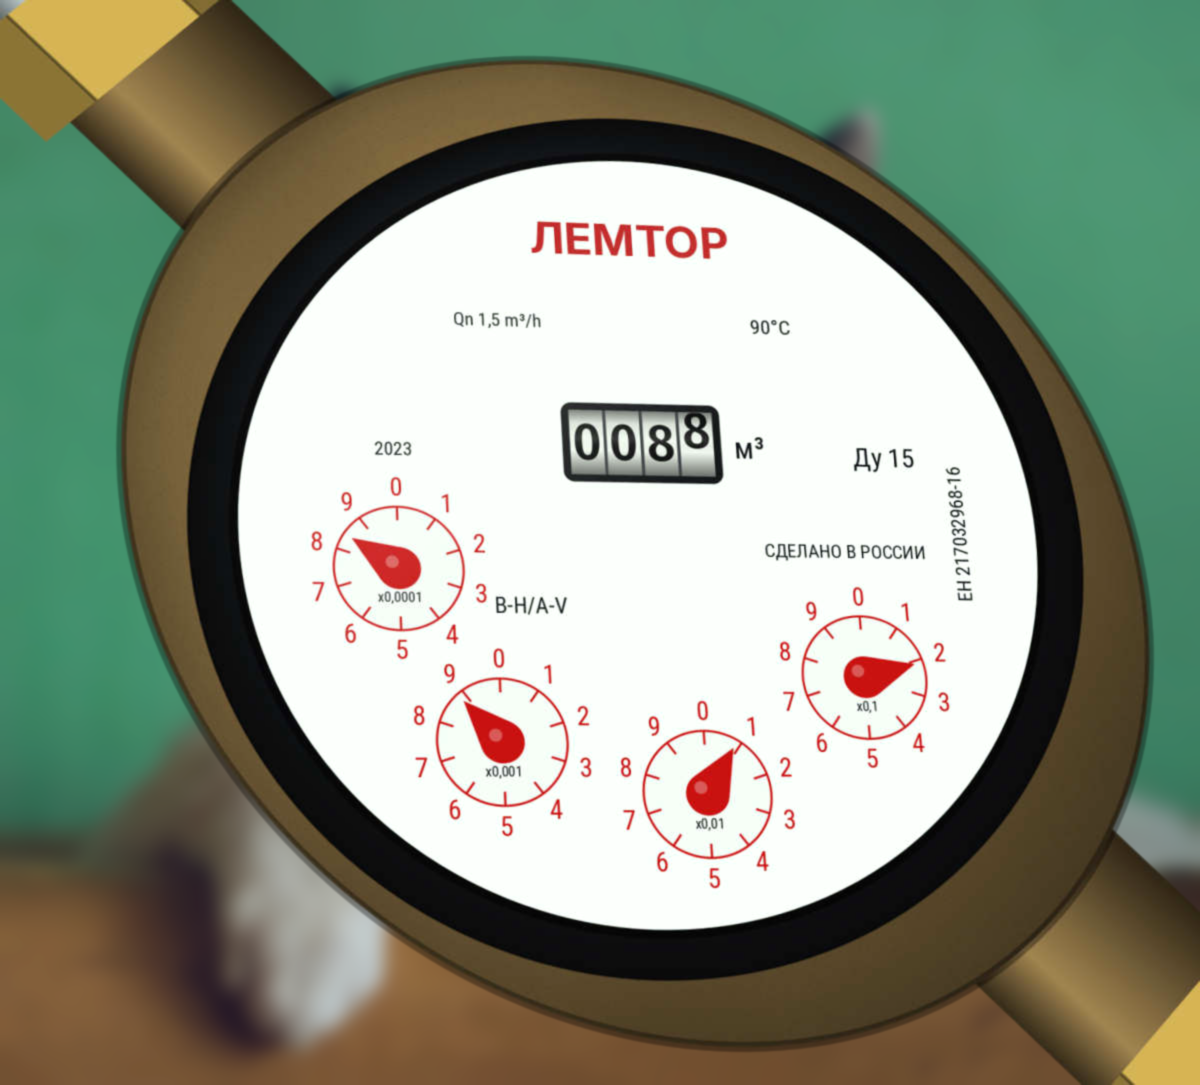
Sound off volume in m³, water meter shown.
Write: 88.2088 m³
